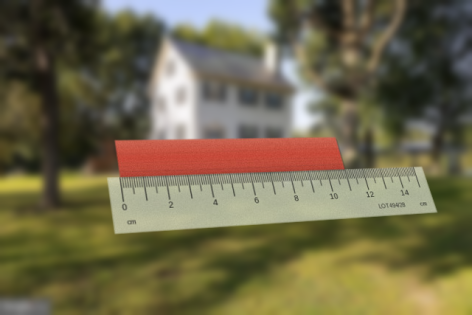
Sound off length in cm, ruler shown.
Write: 11 cm
